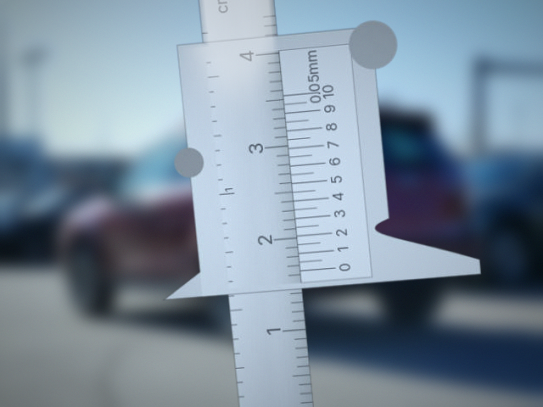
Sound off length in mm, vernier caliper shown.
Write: 16.4 mm
